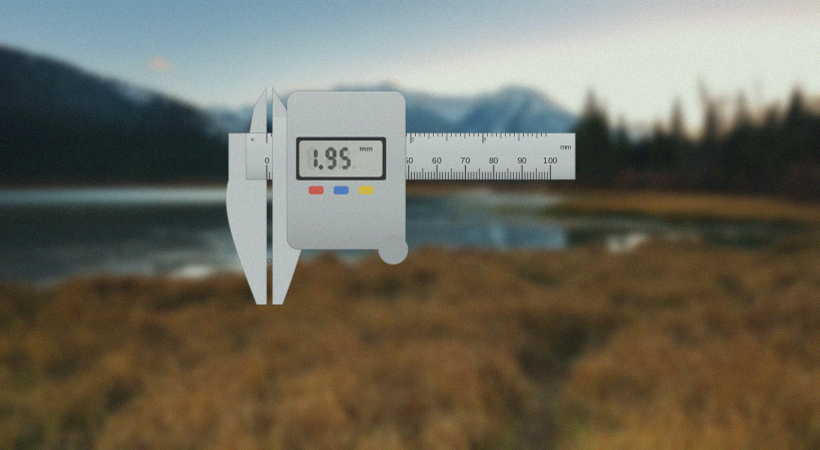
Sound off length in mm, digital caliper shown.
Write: 1.95 mm
